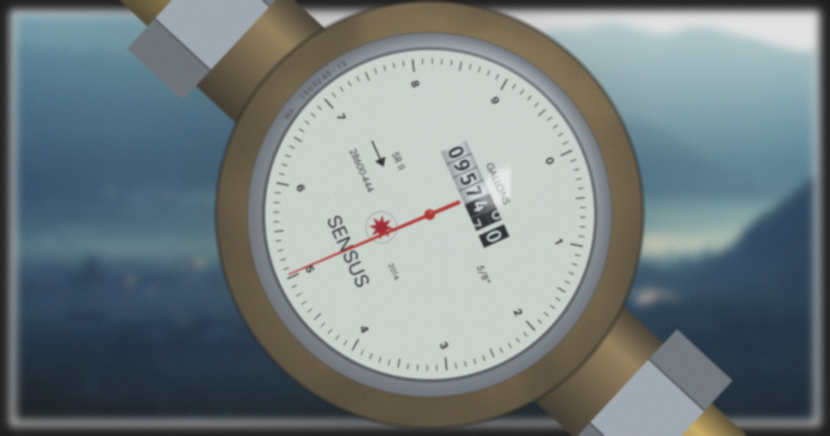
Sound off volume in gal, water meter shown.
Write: 957465.0 gal
